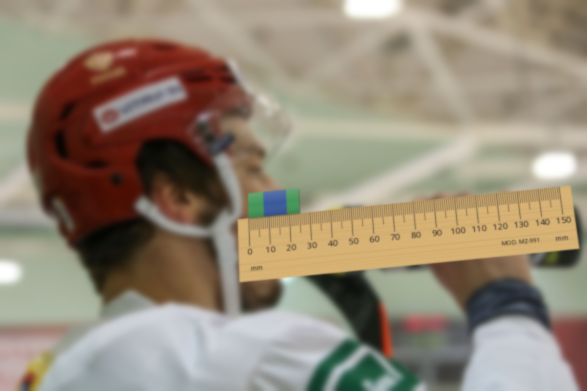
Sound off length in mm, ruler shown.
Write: 25 mm
